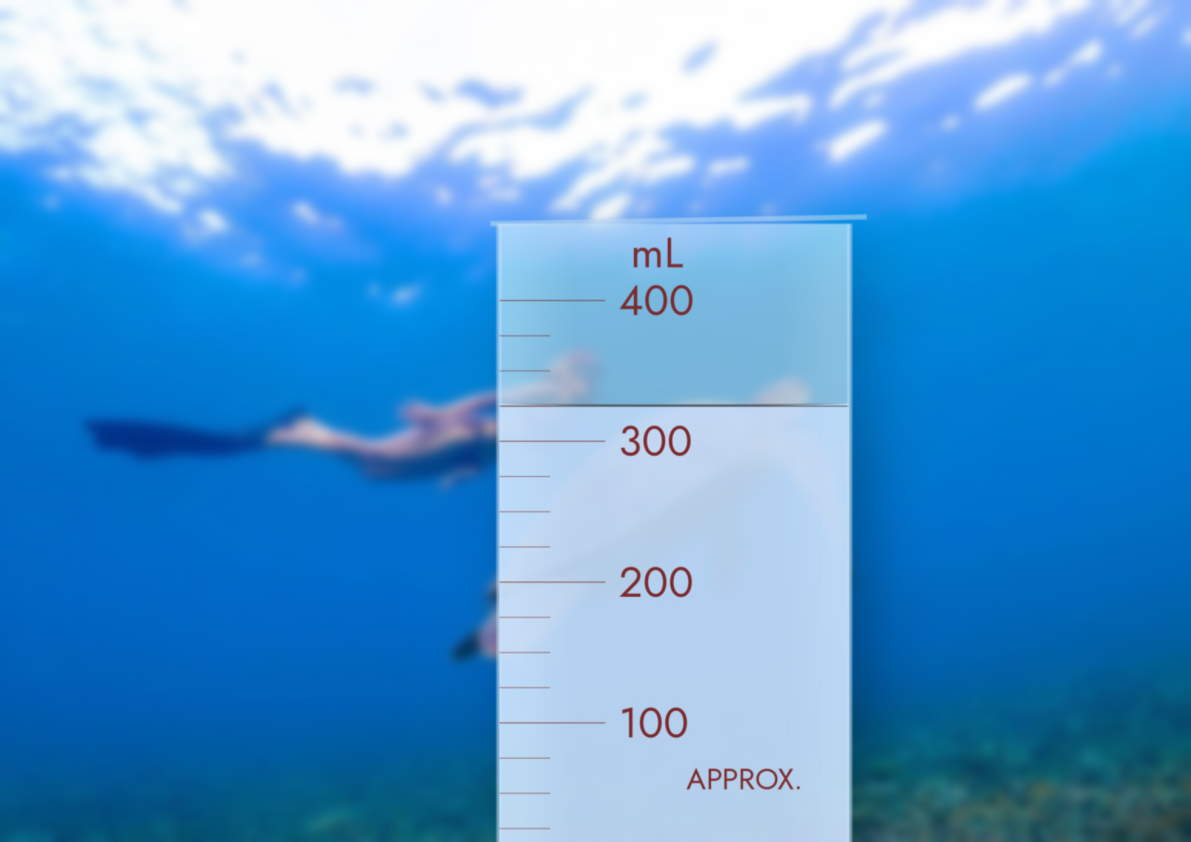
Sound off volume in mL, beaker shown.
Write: 325 mL
